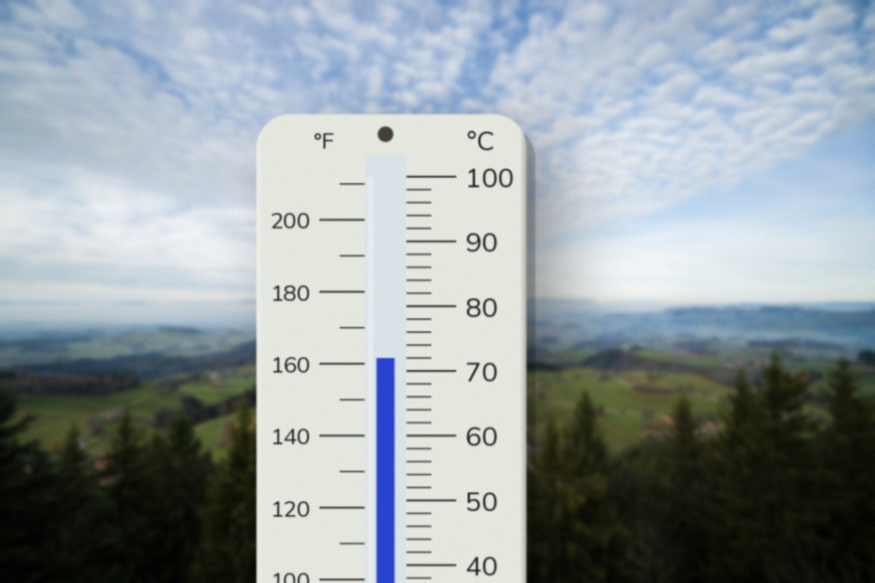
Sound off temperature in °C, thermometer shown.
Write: 72 °C
